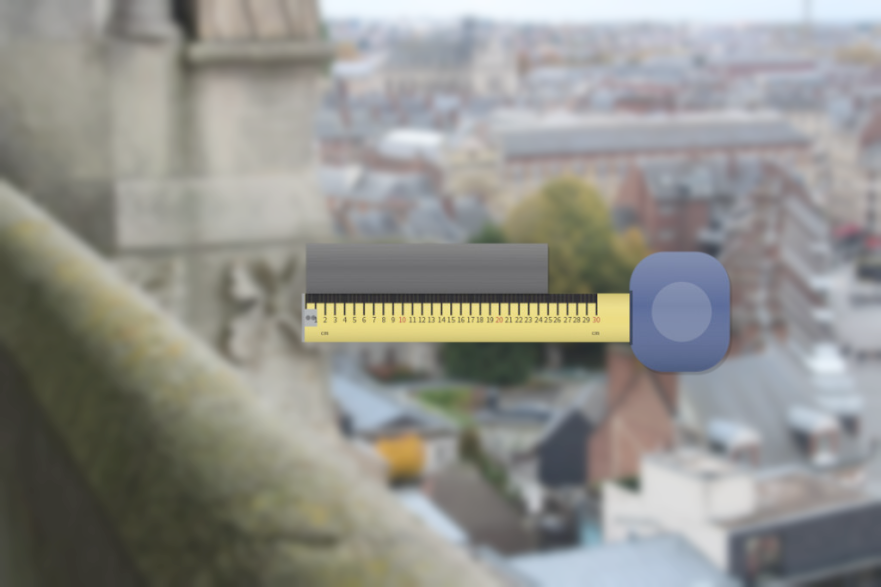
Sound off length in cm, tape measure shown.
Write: 25 cm
